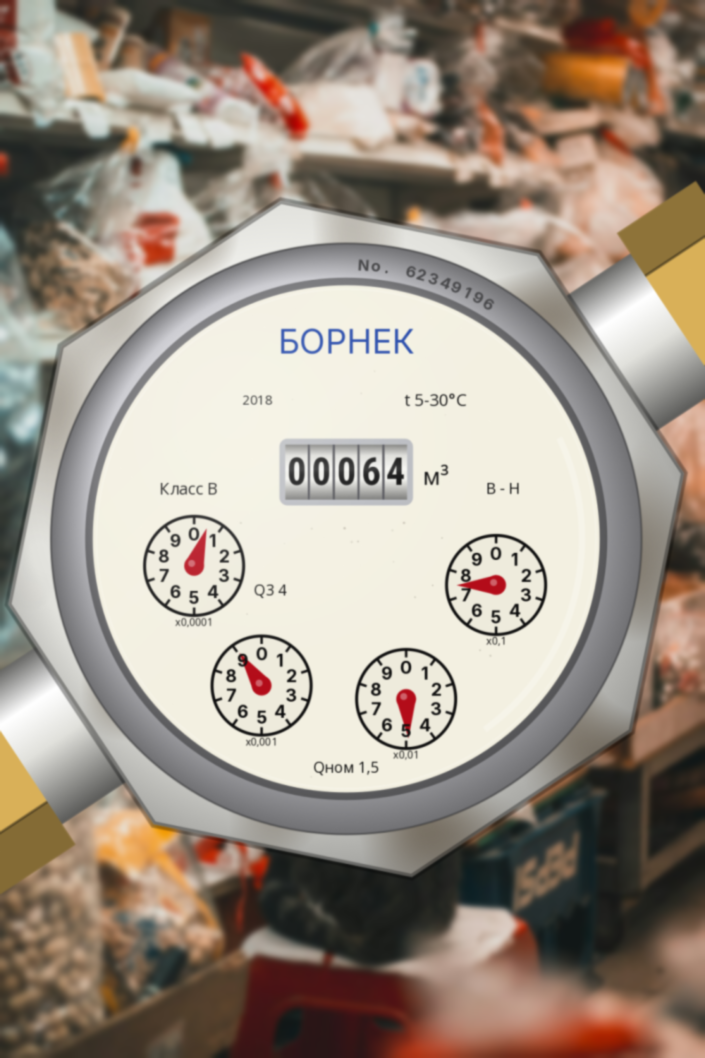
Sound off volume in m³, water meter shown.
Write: 64.7490 m³
